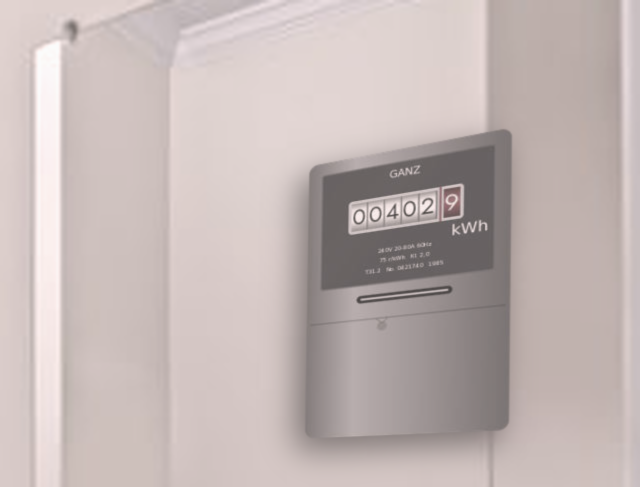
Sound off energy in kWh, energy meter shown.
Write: 402.9 kWh
